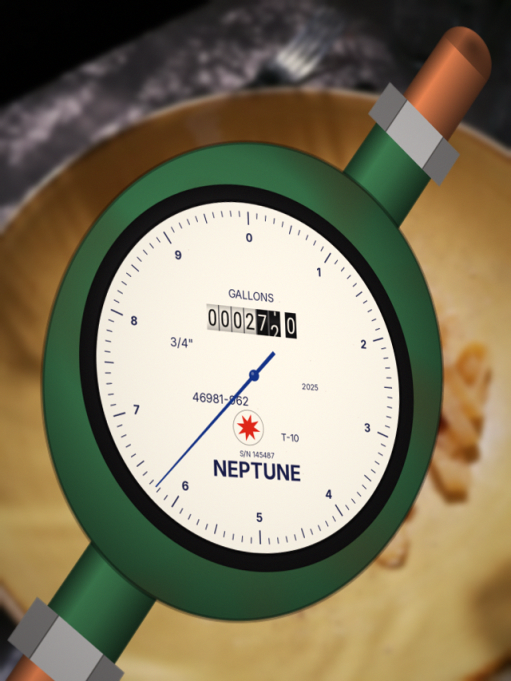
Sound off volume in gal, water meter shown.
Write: 2716.2 gal
